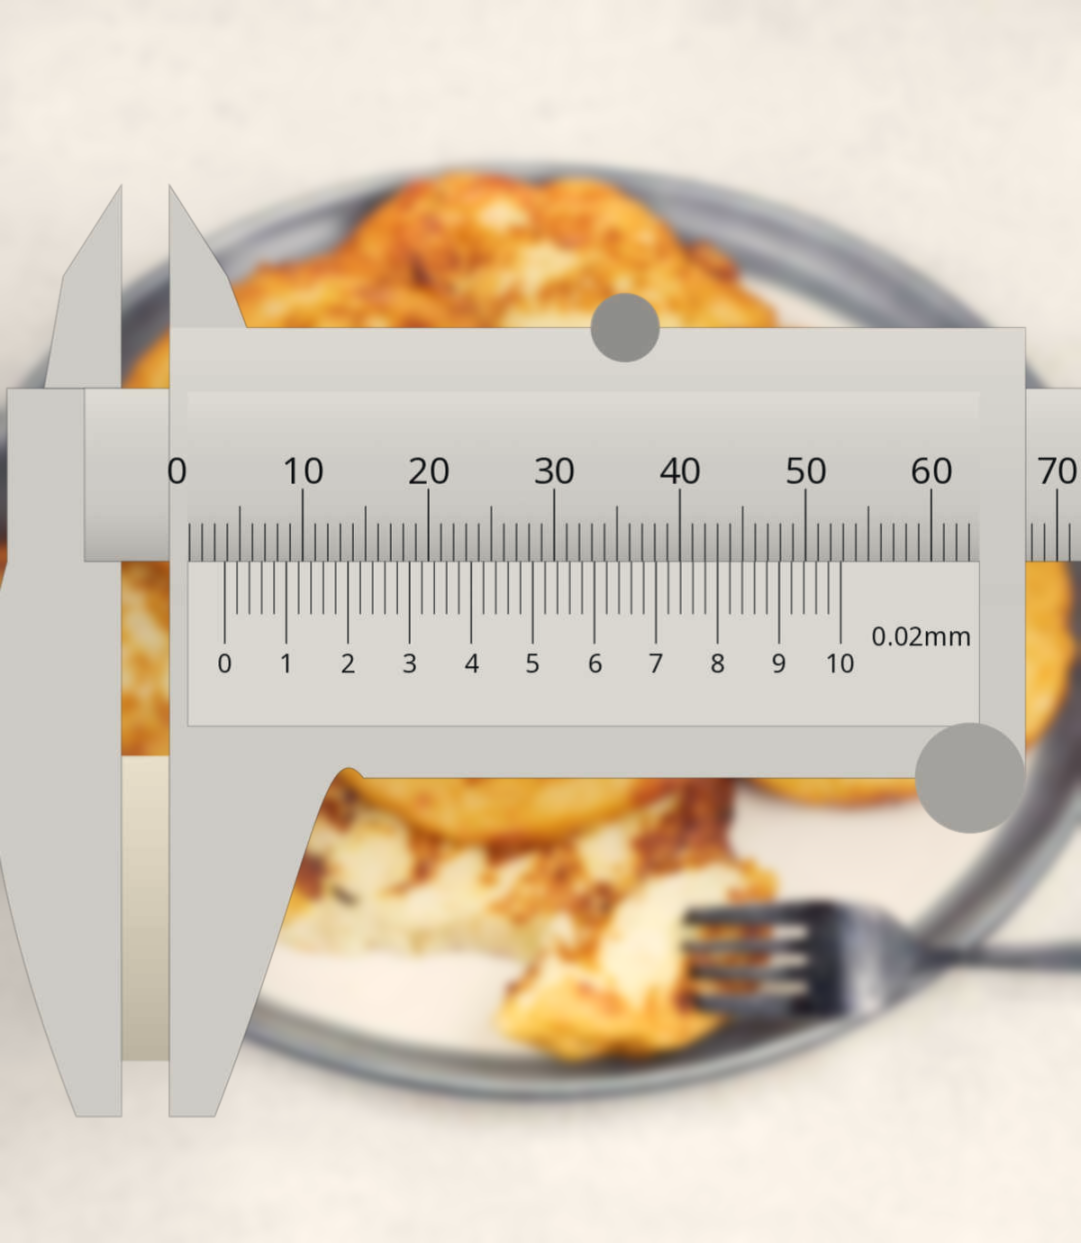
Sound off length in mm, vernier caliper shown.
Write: 3.8 mm
